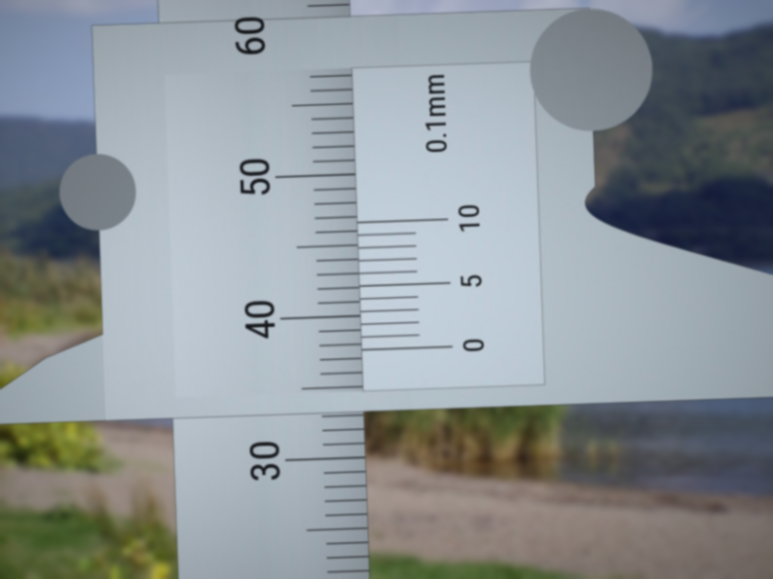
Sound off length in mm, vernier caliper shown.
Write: 37.6 mm
